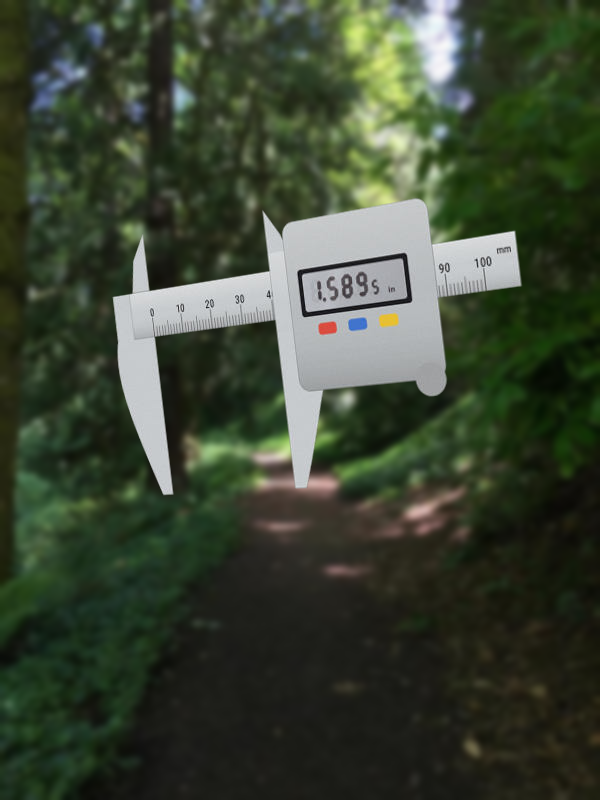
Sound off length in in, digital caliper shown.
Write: 1.5895 in
